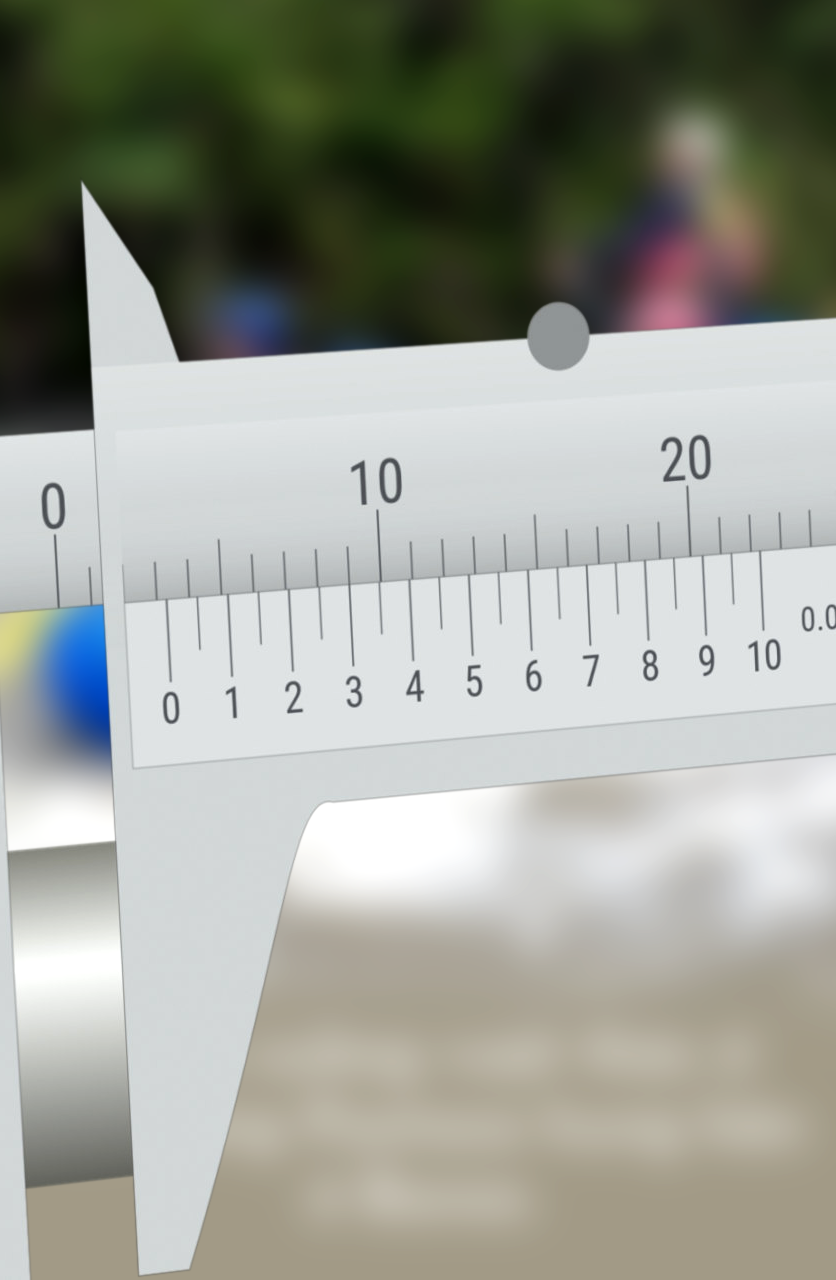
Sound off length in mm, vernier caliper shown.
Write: 3.30 mm
